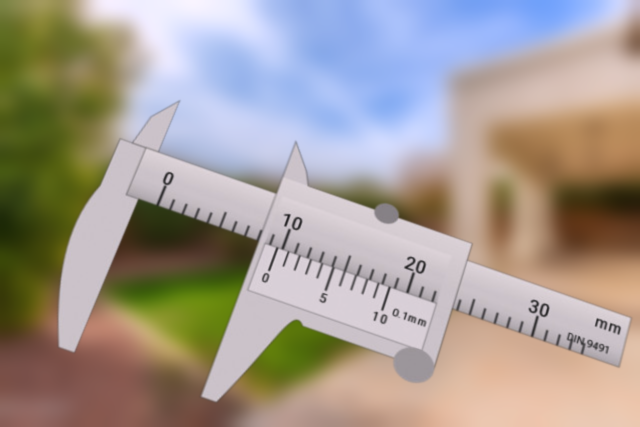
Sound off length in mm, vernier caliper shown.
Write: 9.6 mm
